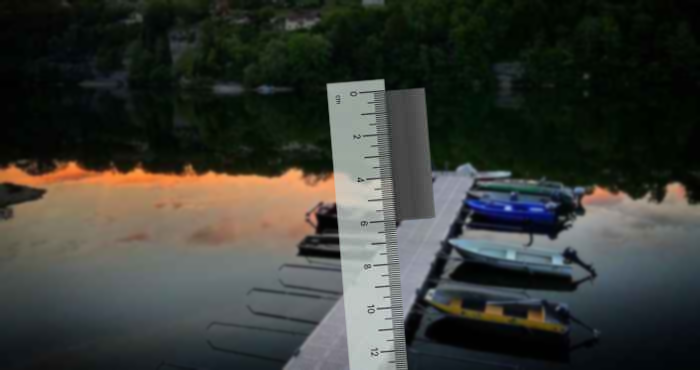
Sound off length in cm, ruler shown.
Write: 6 cm
